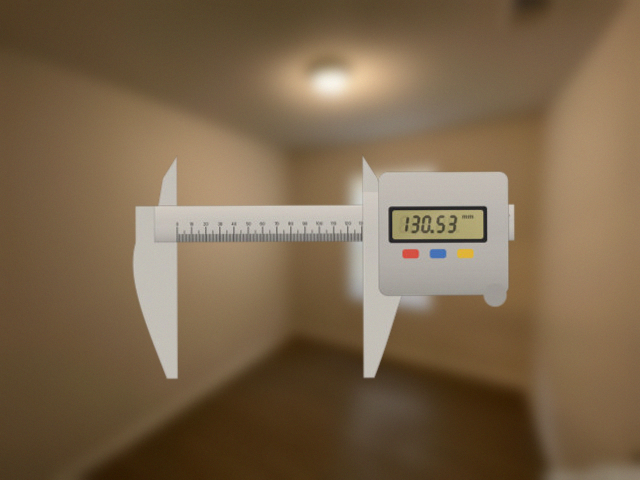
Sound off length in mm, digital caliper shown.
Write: 130.53 mm
